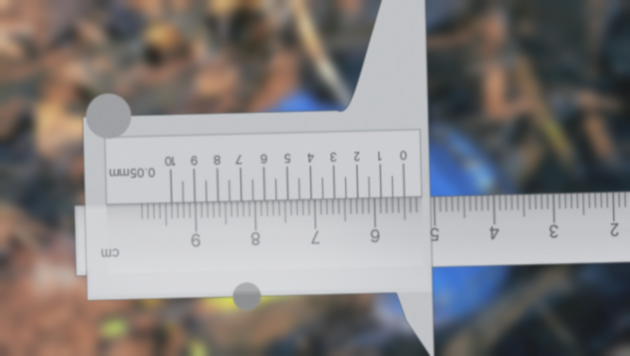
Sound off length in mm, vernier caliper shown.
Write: 55.0 mm
